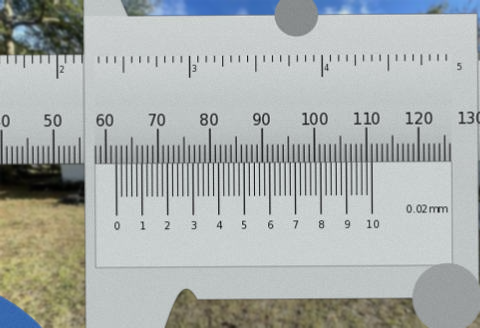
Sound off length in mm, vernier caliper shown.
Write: 62.0 mm
